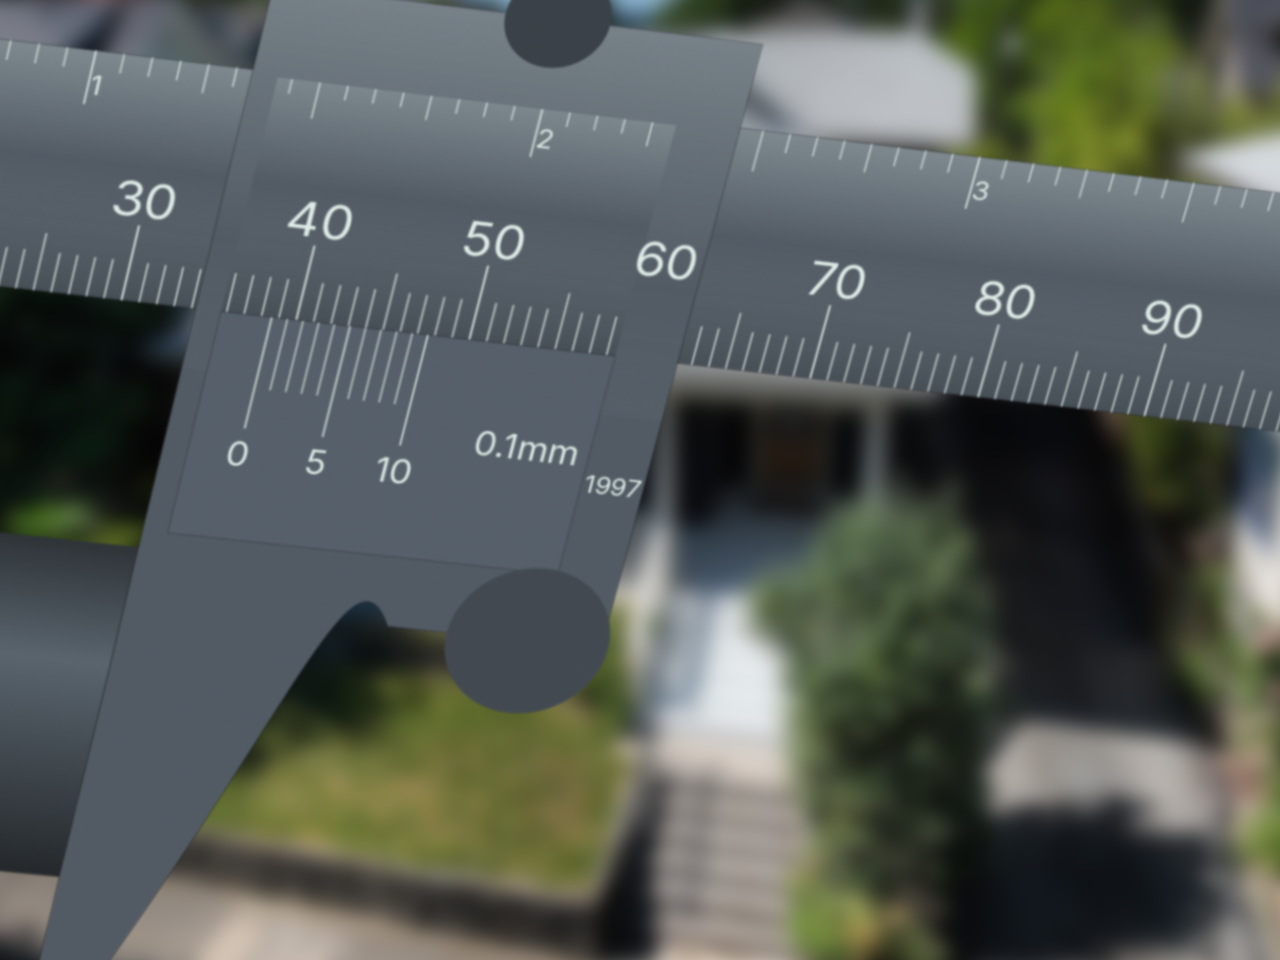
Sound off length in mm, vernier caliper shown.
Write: 38.6 mm
